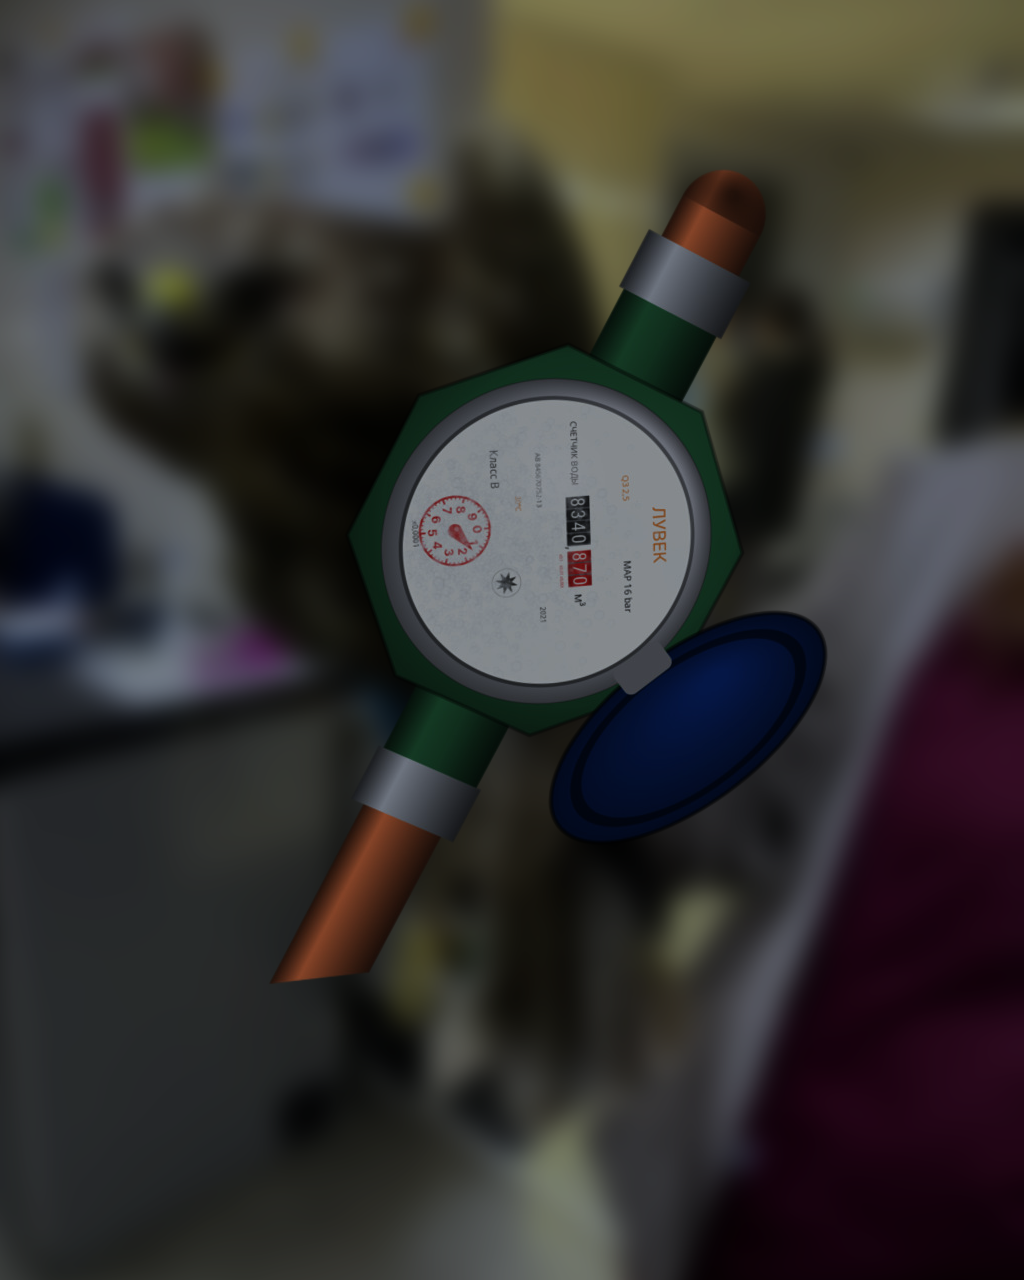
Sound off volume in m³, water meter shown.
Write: 8340.8701 m³
